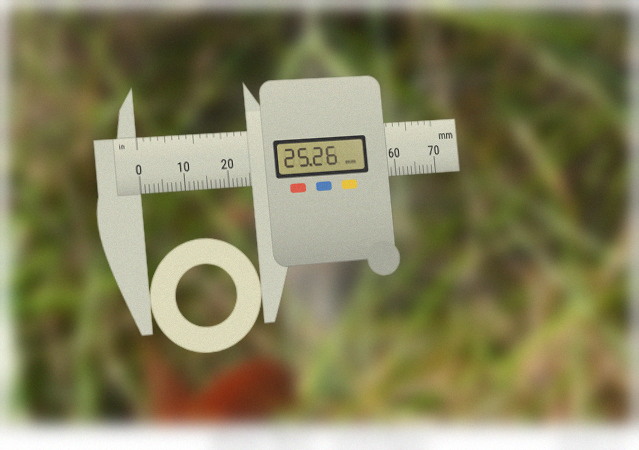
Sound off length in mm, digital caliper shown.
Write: 25.26 mm
